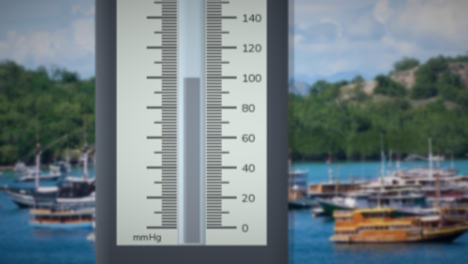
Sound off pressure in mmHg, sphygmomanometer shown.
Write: 100 mmHg
